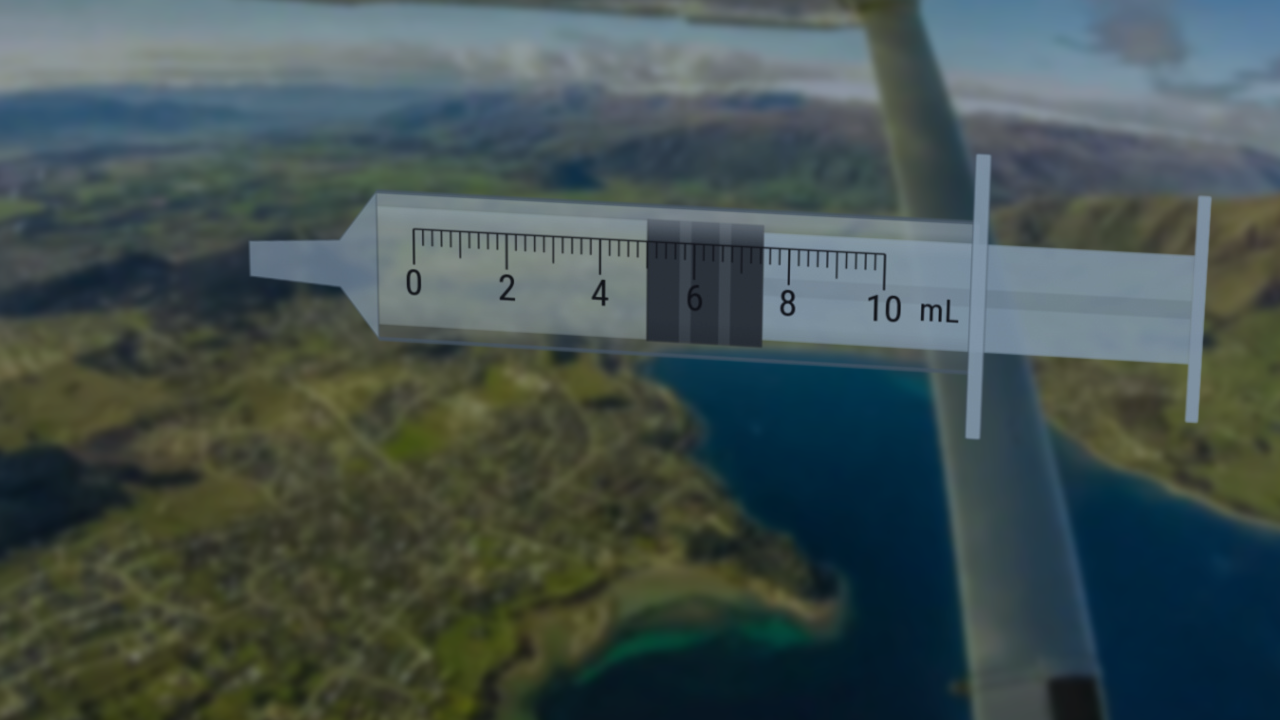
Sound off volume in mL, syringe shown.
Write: 5 mL
